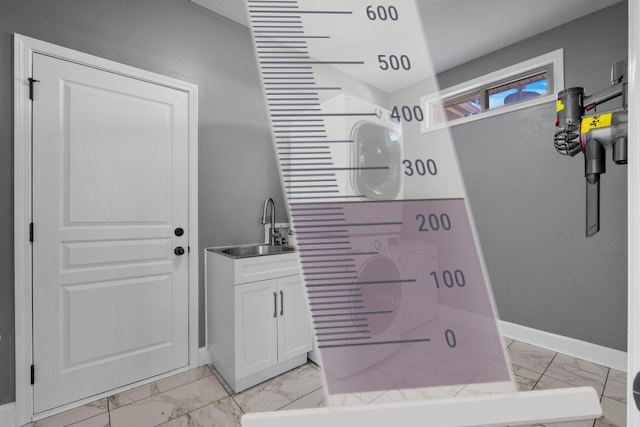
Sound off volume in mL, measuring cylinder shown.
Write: 240 mL
